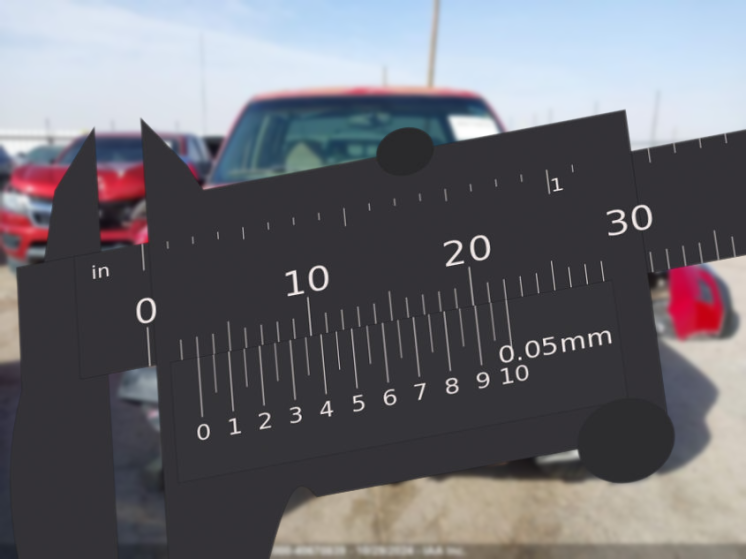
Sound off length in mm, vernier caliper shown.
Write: 3.0 mm
